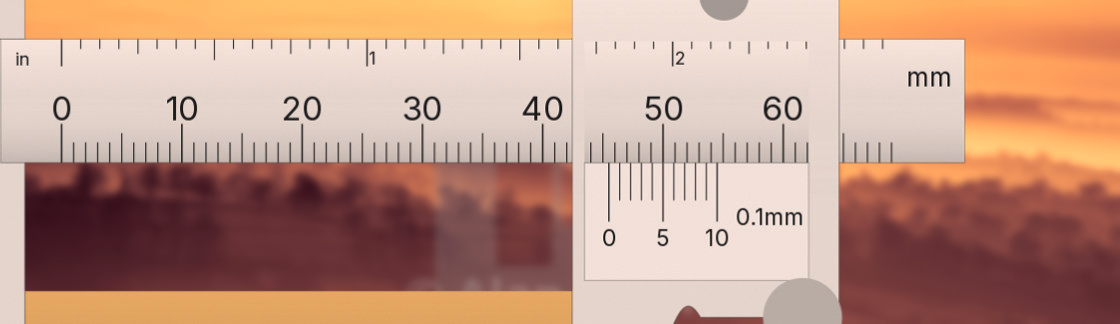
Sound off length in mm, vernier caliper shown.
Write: 45.5 mm
